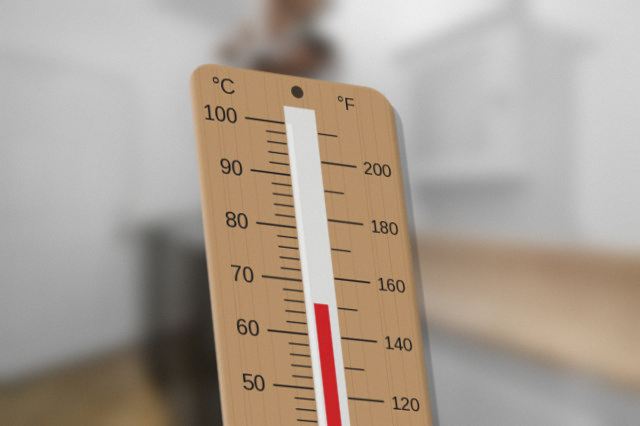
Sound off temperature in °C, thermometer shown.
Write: 66 °C
